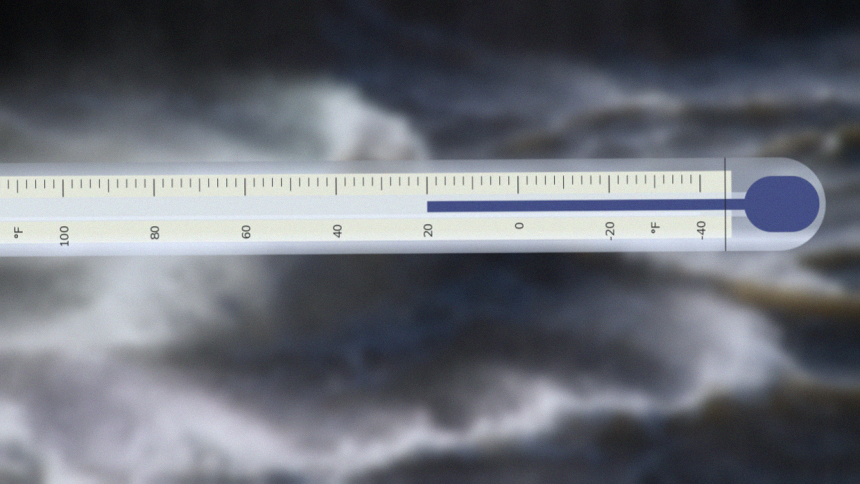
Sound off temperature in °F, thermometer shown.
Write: 20 °F
